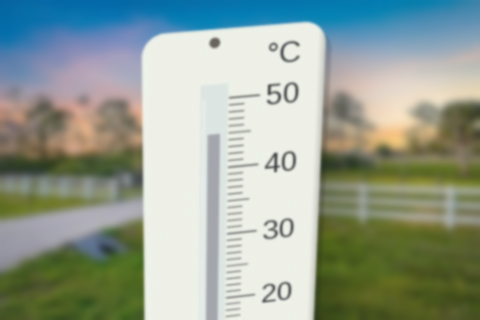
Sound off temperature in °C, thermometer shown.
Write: 45 °C
